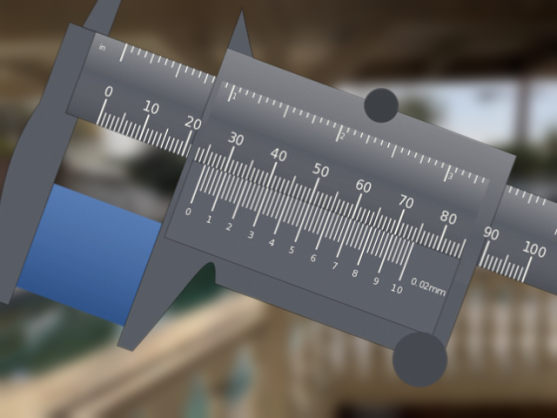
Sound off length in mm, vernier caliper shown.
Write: 25.5 mm
